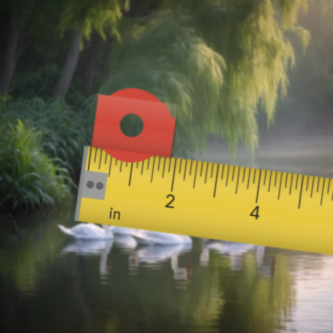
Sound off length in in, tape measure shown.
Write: 1.875 in
